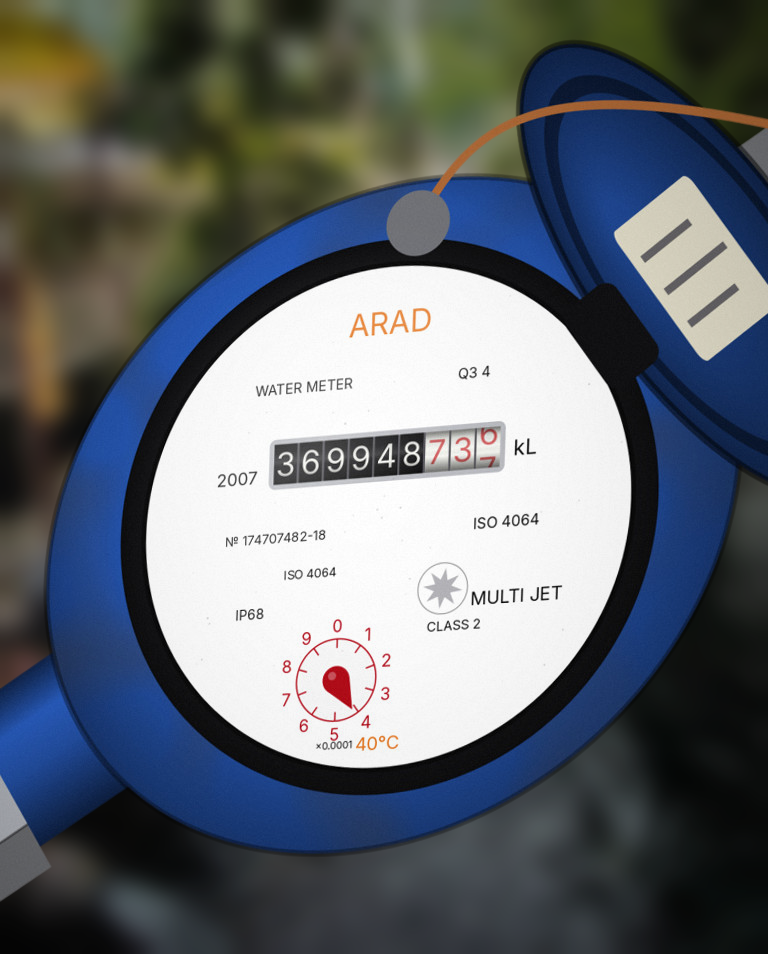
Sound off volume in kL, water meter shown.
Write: 369948.7364 kL
